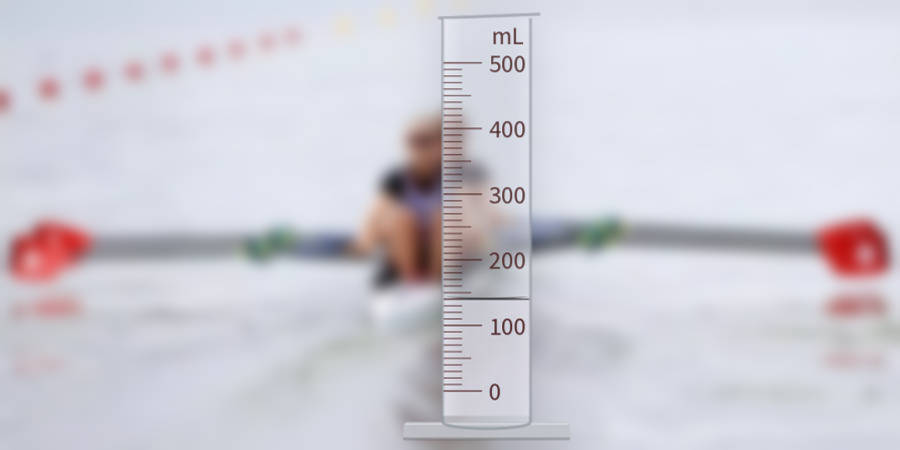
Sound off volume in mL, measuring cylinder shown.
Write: 140 mL
